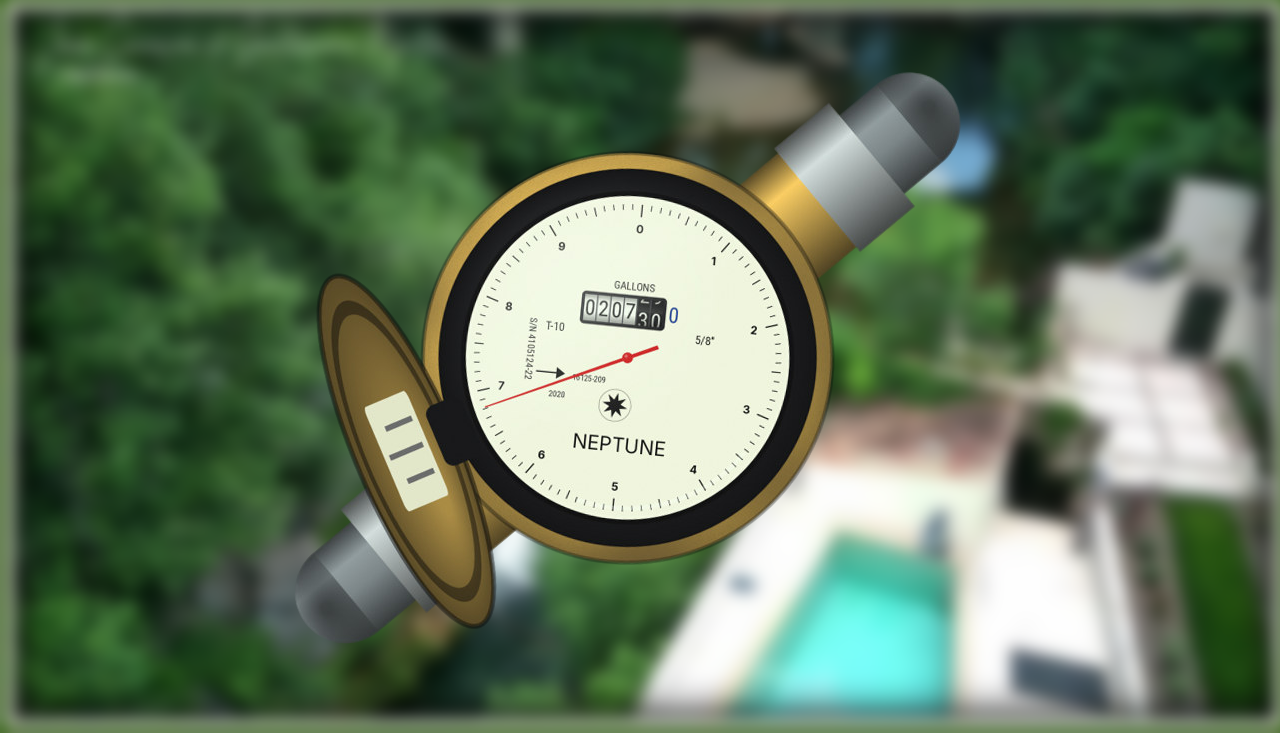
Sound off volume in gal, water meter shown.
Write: 207296.8 gal
